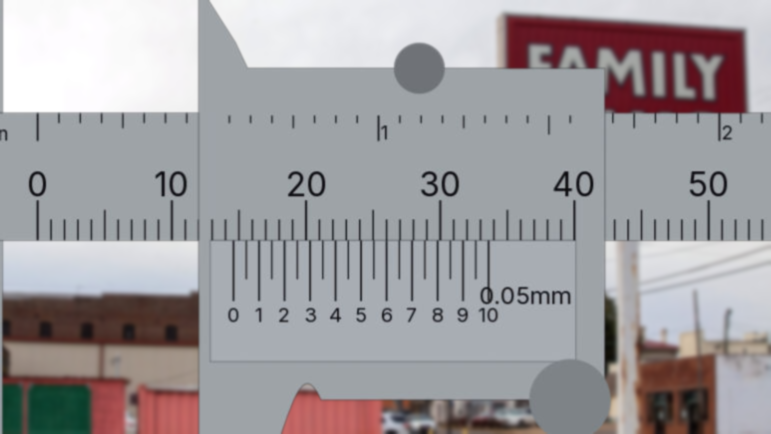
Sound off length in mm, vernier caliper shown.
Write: 14.6 mm
